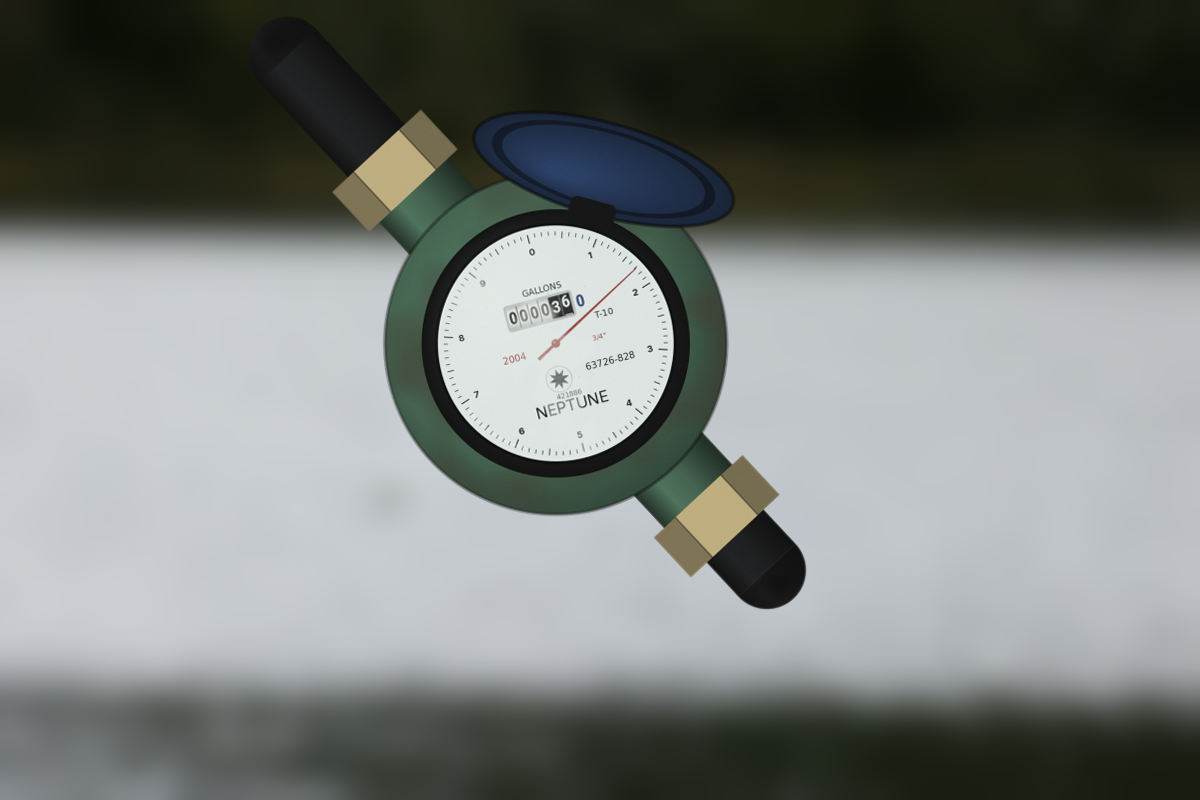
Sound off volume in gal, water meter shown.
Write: 361.7 gal
